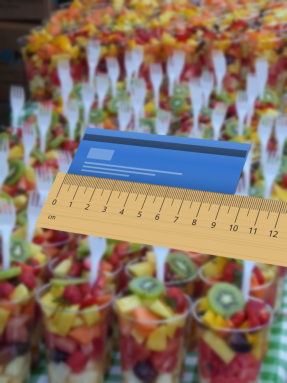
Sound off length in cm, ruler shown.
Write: 9.5 cm
